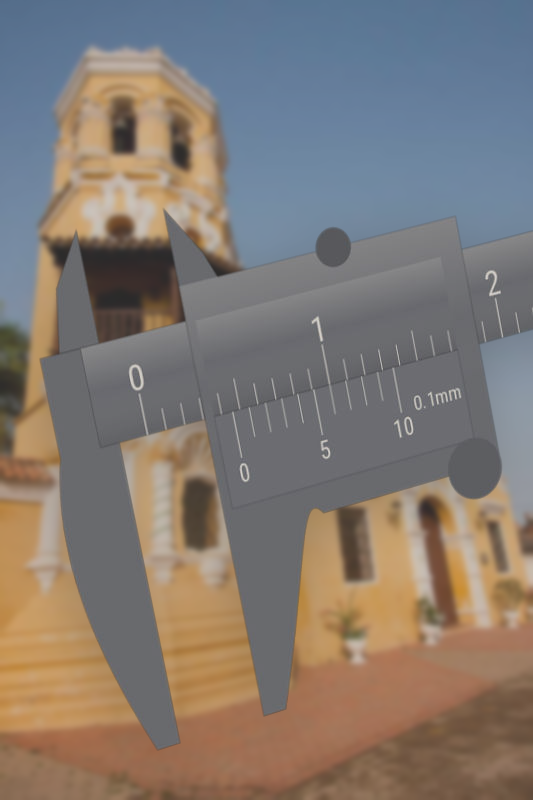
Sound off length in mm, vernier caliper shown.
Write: 4.6 mm
